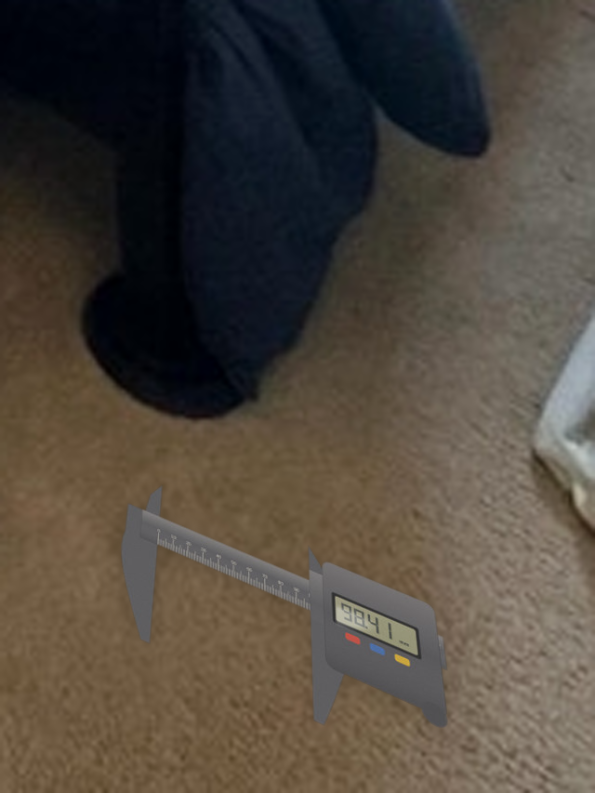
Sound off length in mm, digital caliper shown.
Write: 98.41 mm
